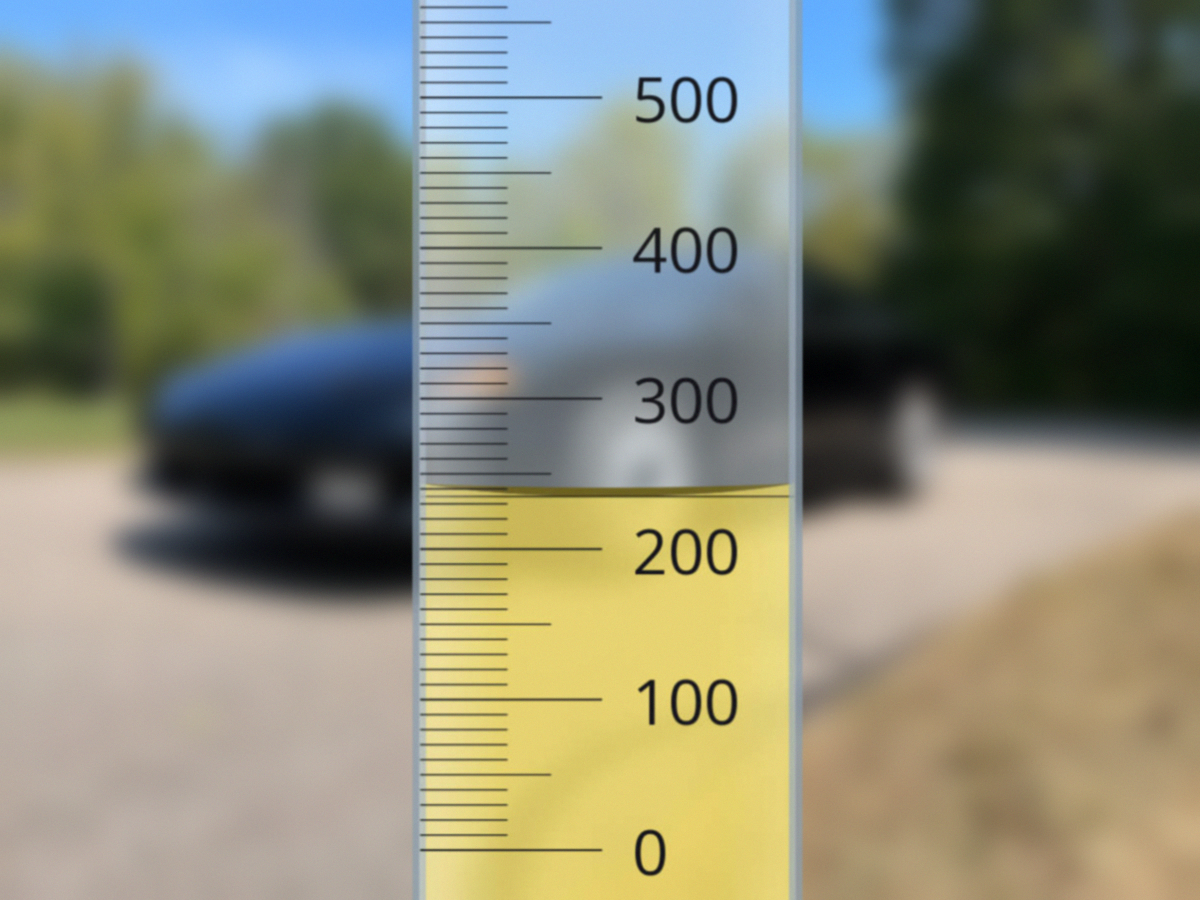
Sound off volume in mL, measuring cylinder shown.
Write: 235 mL
